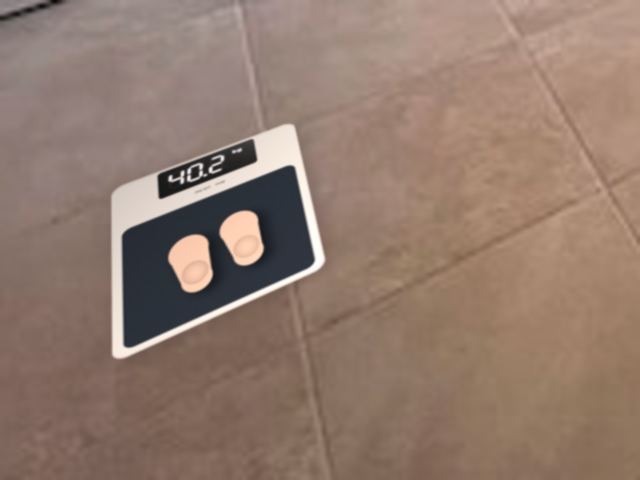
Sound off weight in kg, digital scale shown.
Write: 40.2 kg
